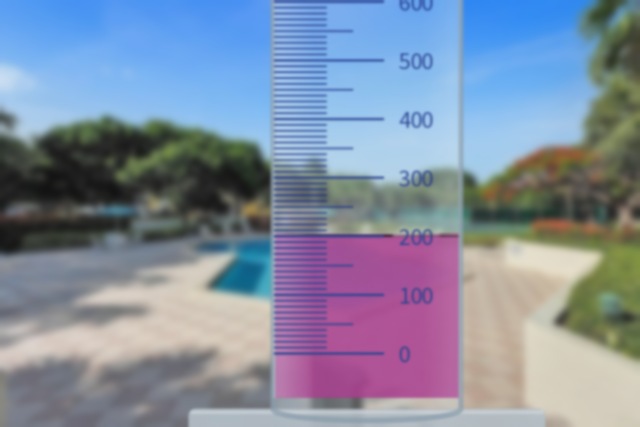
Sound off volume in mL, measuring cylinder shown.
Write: 200 mL
